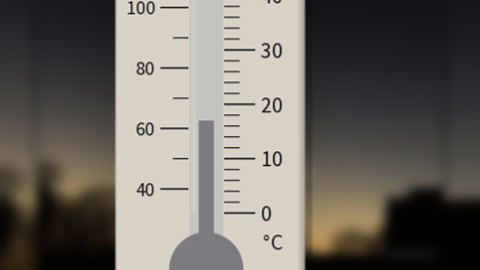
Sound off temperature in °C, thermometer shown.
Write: 17 °C
